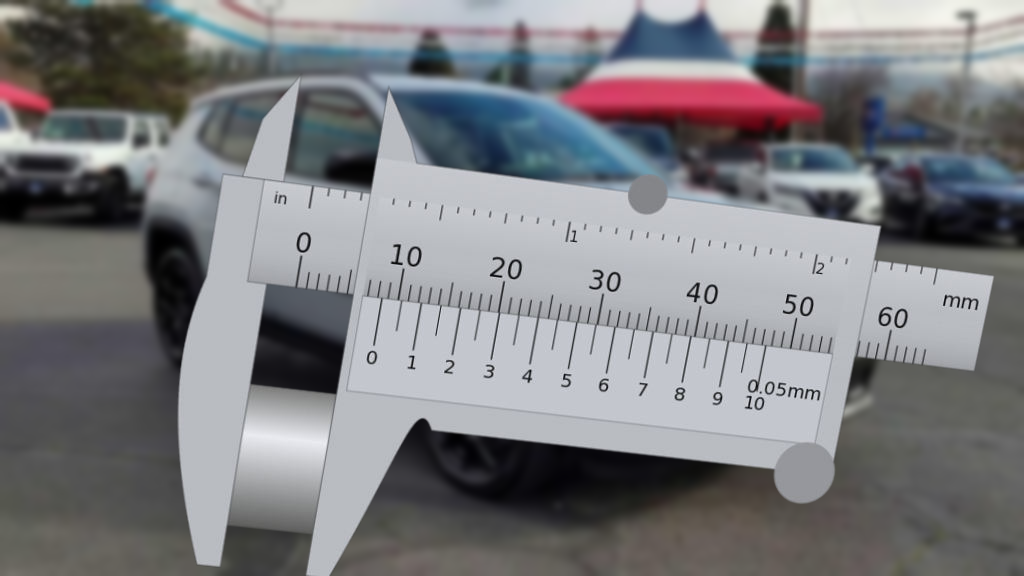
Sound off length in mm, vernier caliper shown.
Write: 8.4 mm
